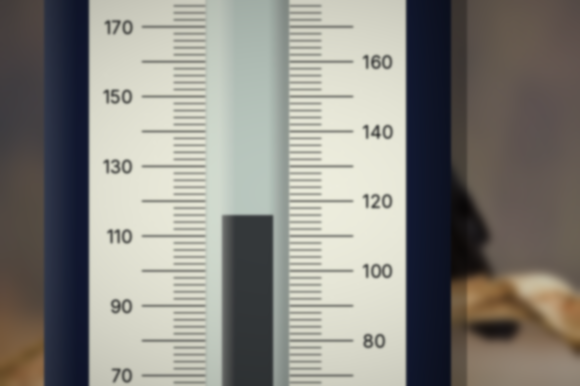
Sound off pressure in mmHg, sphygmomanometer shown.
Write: 116 mmHg
